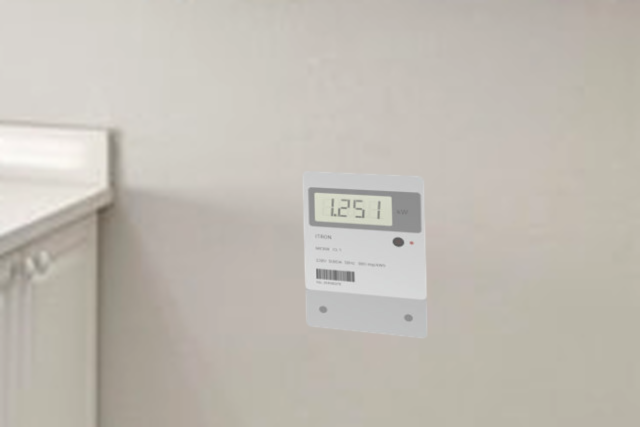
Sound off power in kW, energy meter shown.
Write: 1.251 kW
